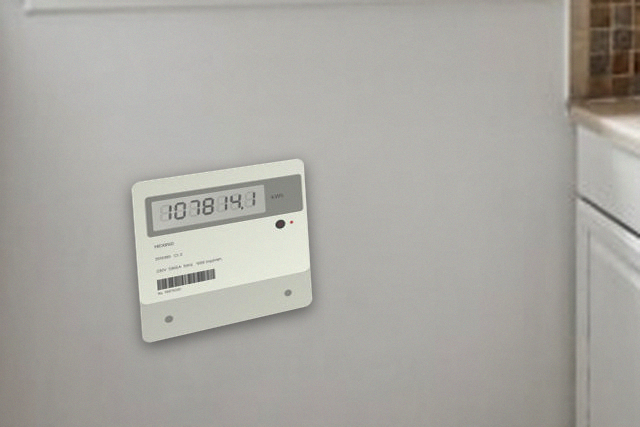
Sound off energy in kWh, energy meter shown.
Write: 107814.1 kWh
